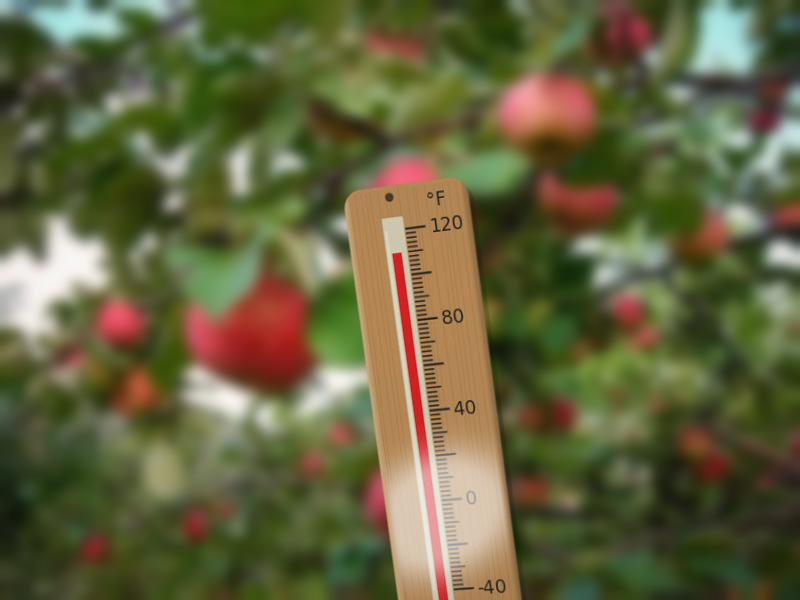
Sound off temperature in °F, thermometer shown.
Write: 110 °F
